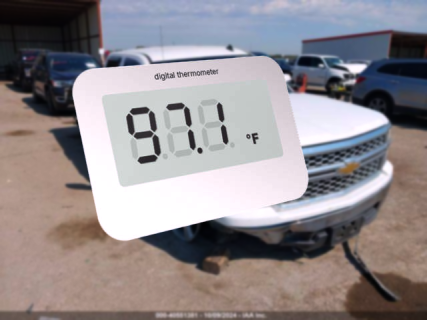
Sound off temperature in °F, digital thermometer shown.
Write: 97.1 °F
